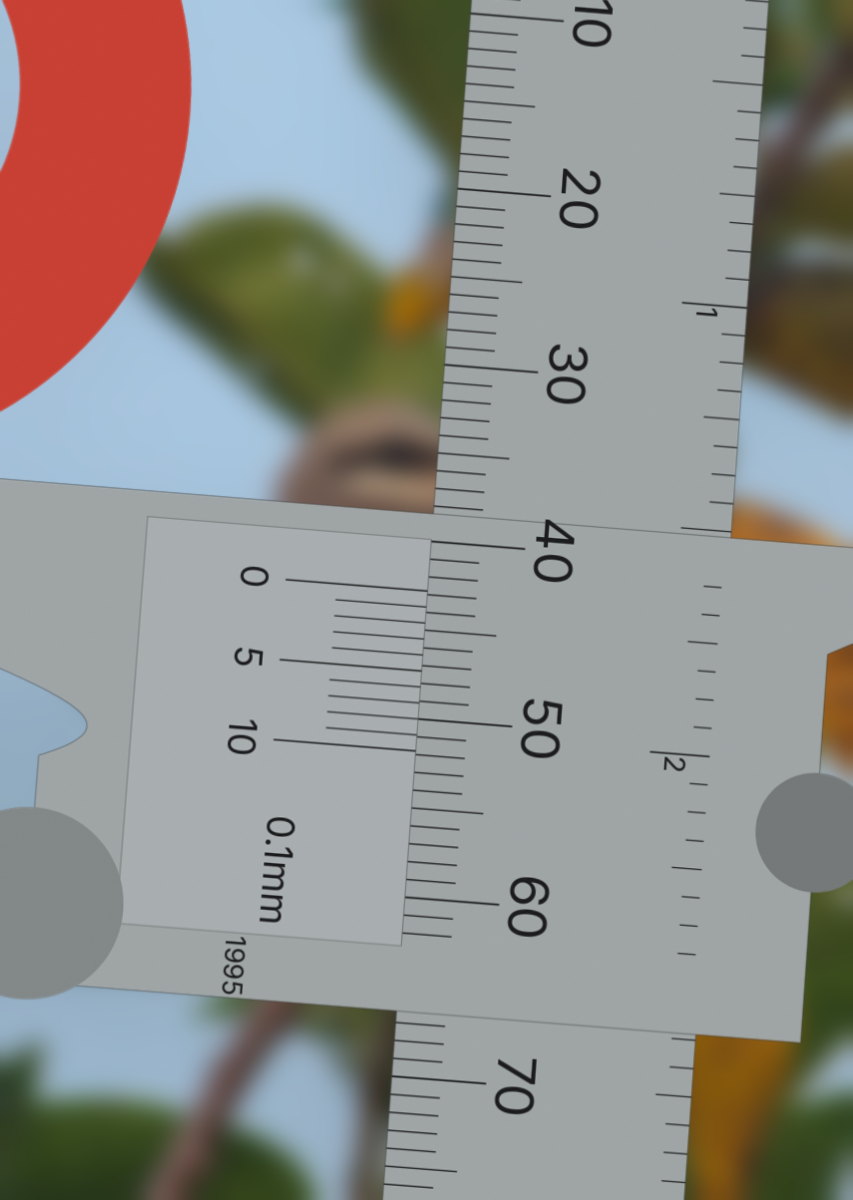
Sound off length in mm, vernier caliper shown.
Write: 42.8 mm
